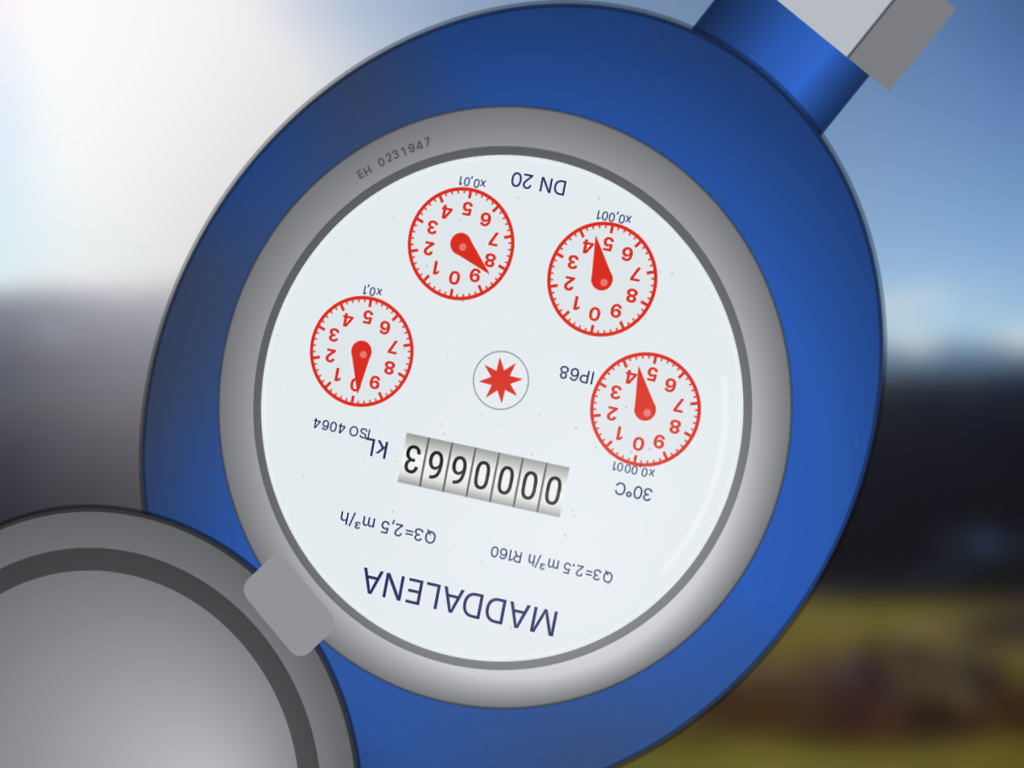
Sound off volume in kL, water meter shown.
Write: 662.9844 kL
